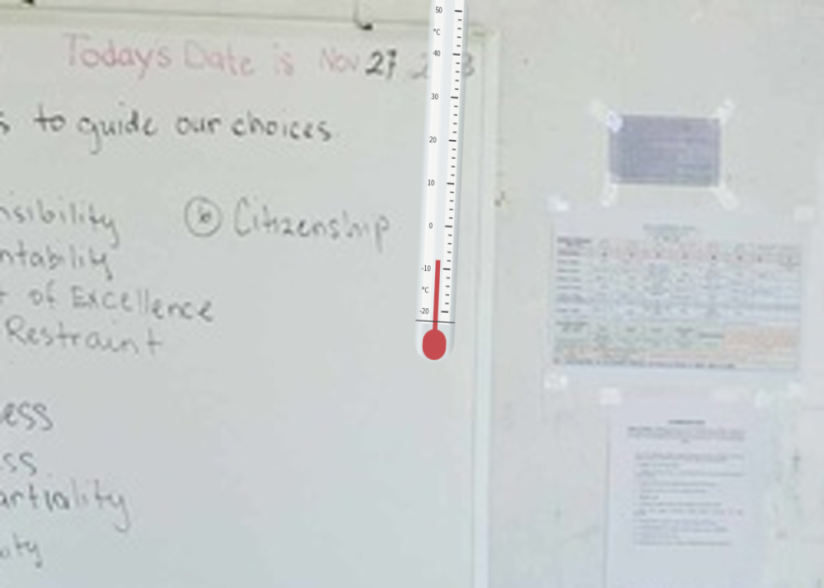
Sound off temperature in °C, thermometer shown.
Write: -8 °C
